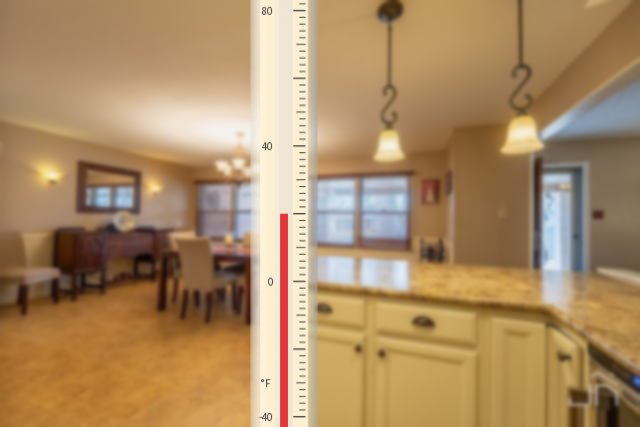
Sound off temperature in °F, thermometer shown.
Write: 20 °F
